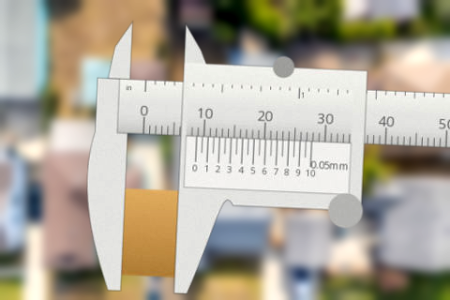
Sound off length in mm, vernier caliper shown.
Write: 8.8 mm
